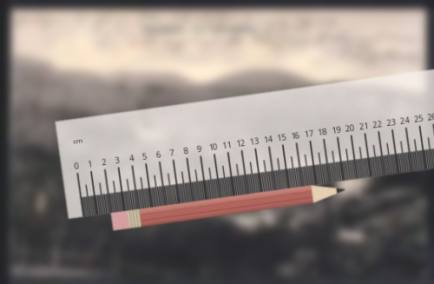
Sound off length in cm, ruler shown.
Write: 17 cm
